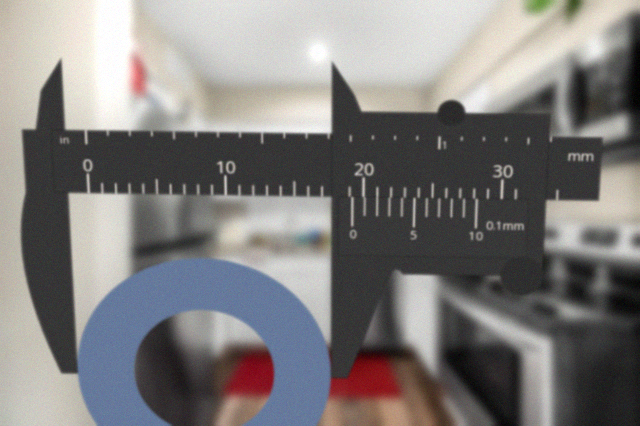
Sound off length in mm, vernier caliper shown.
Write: 19.2 mm
